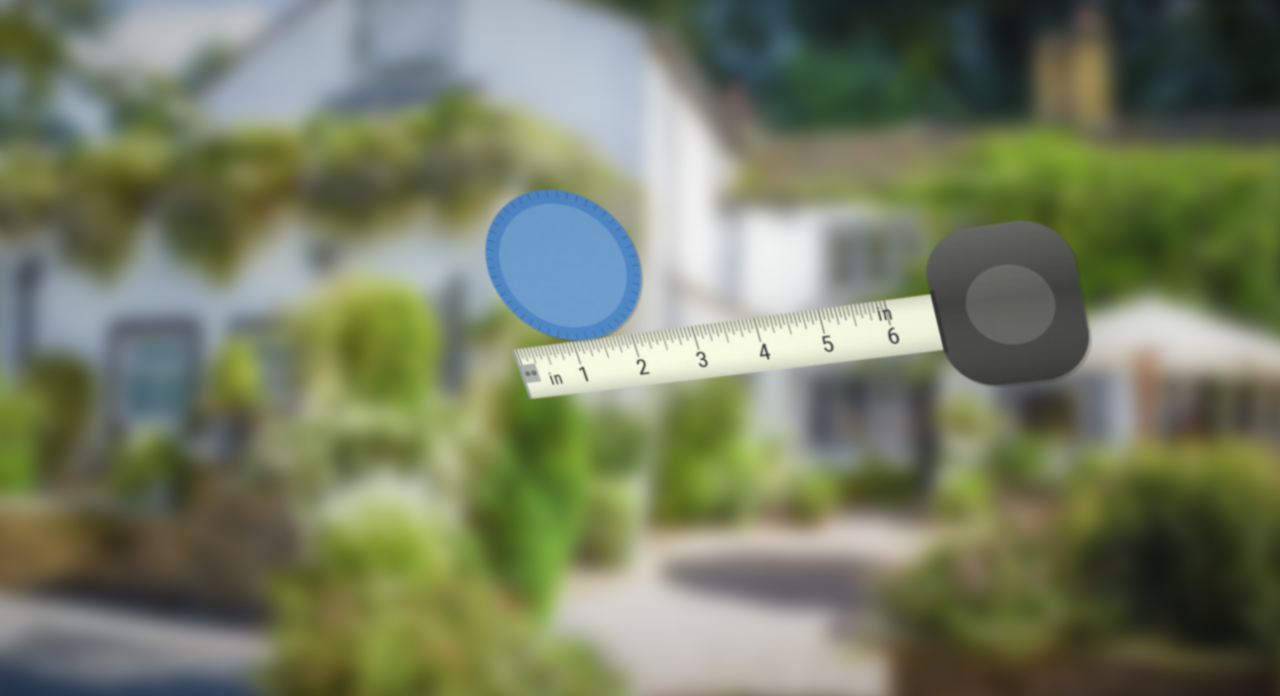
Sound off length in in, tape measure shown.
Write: 2.5 in
